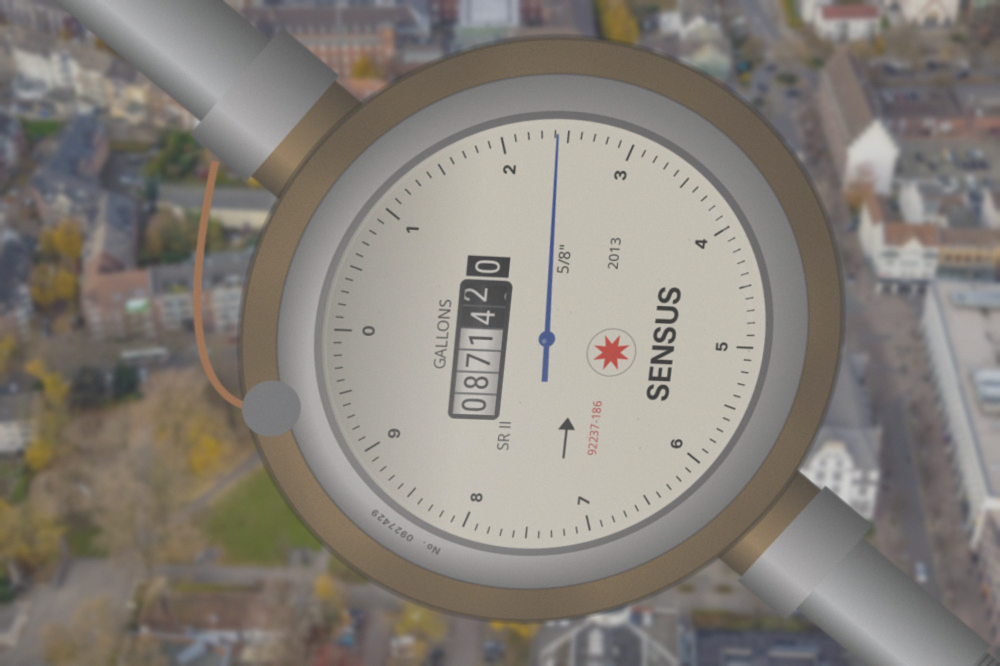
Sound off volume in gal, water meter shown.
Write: 871422.4 gal
